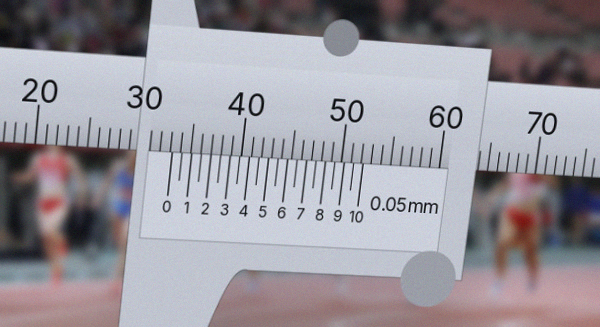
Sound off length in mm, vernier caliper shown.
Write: 33.2 mm
